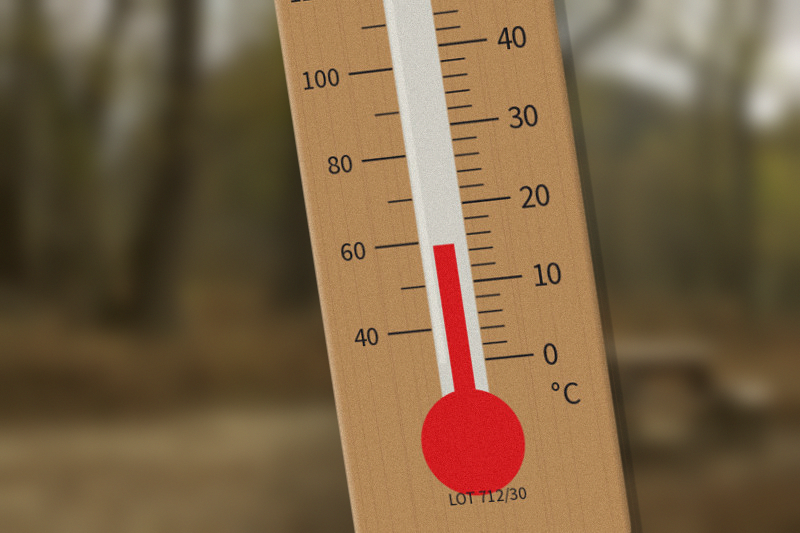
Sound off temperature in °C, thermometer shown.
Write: 15 °C
